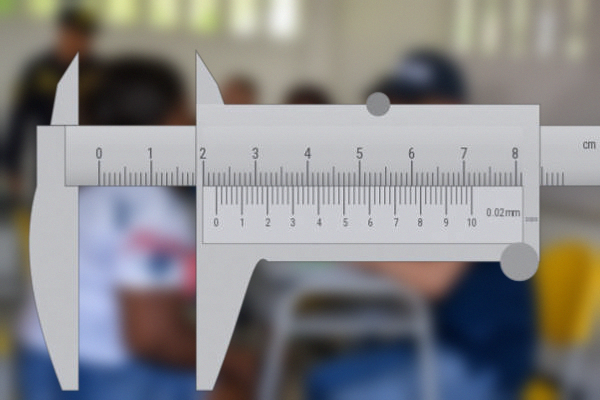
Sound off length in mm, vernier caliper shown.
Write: 22.5 mm
